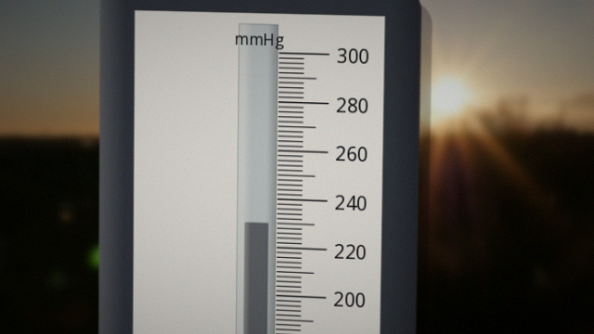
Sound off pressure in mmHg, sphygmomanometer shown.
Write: 230 mmHg
